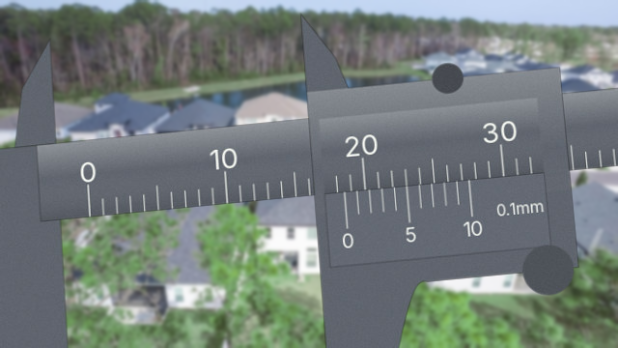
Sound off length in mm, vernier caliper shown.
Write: 18.5 mm
